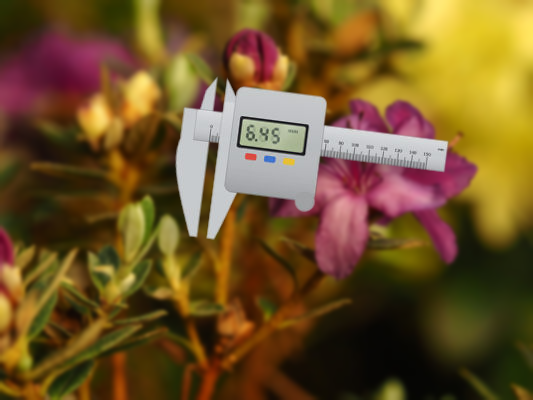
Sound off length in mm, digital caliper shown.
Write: 6.45 mm
